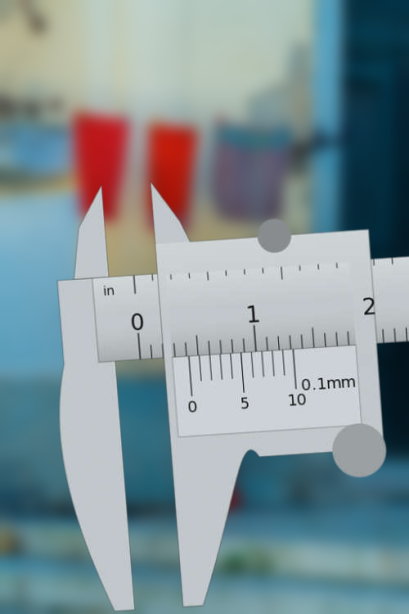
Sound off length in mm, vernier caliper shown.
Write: 4.2 mm
